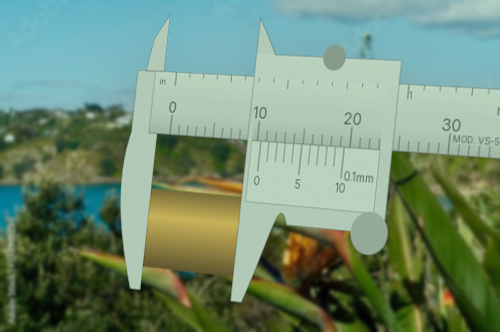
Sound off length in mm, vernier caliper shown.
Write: 10.4 mm
